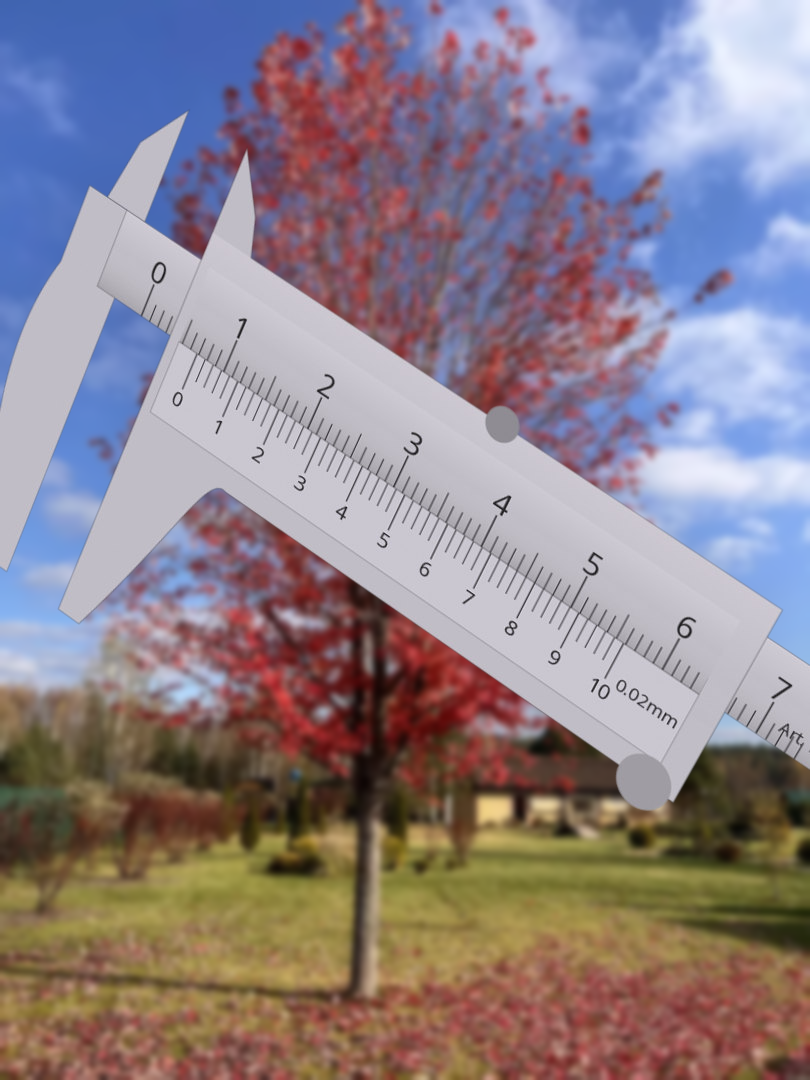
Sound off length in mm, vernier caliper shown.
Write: 6.8 mm
